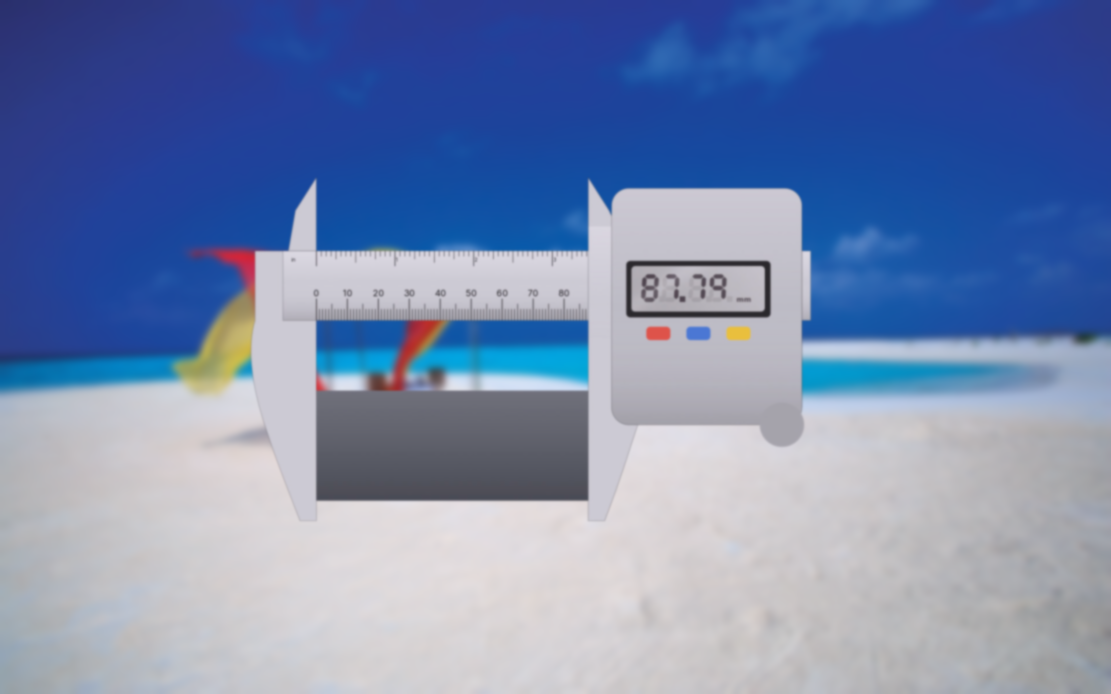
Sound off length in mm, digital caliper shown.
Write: 87.79 mm
